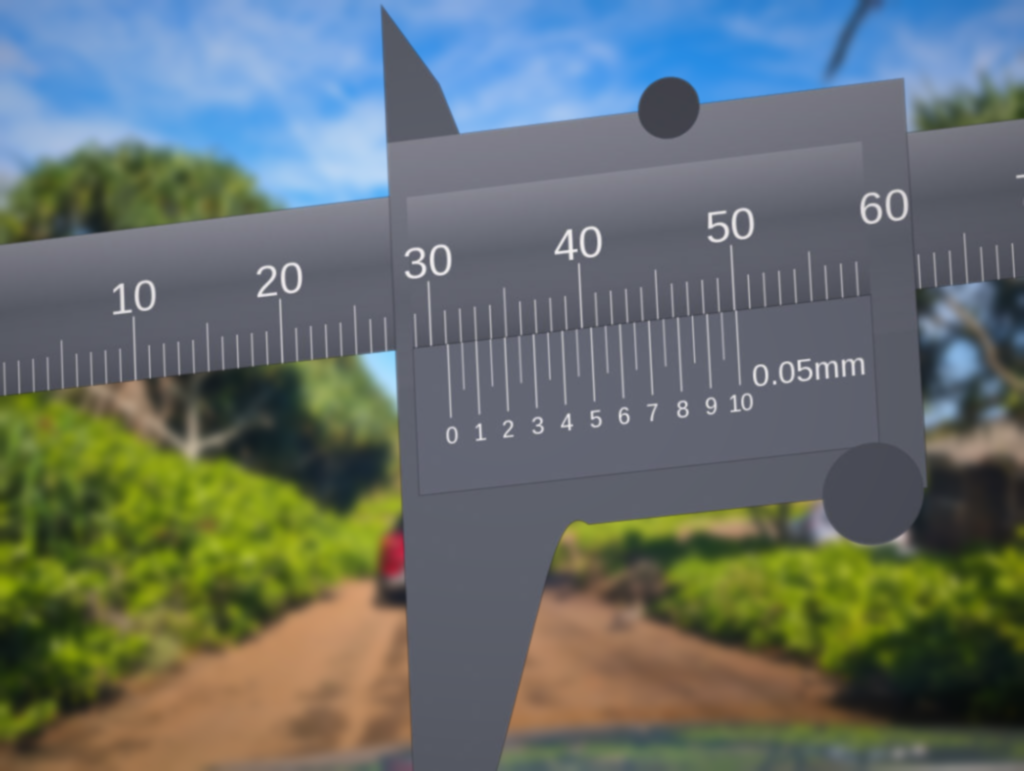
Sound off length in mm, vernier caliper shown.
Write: 31.1 mm
